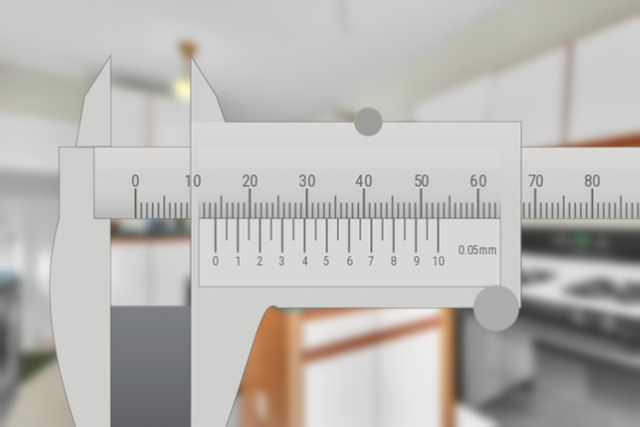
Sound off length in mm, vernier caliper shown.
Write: 14.0 mm
